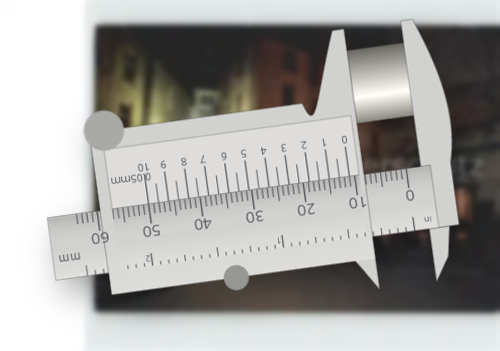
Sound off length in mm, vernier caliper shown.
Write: 11.0 mm
